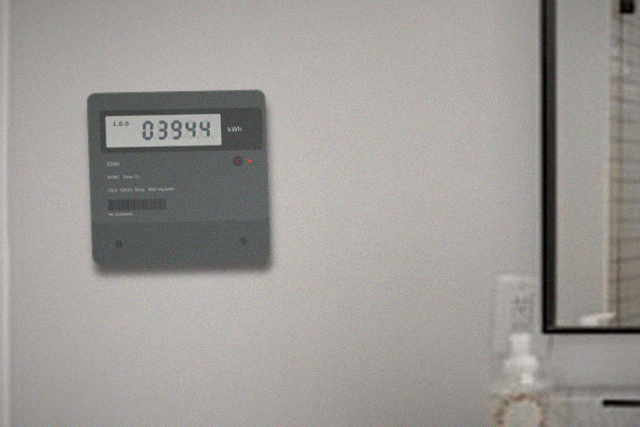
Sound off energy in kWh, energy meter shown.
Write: 3944 kWh
